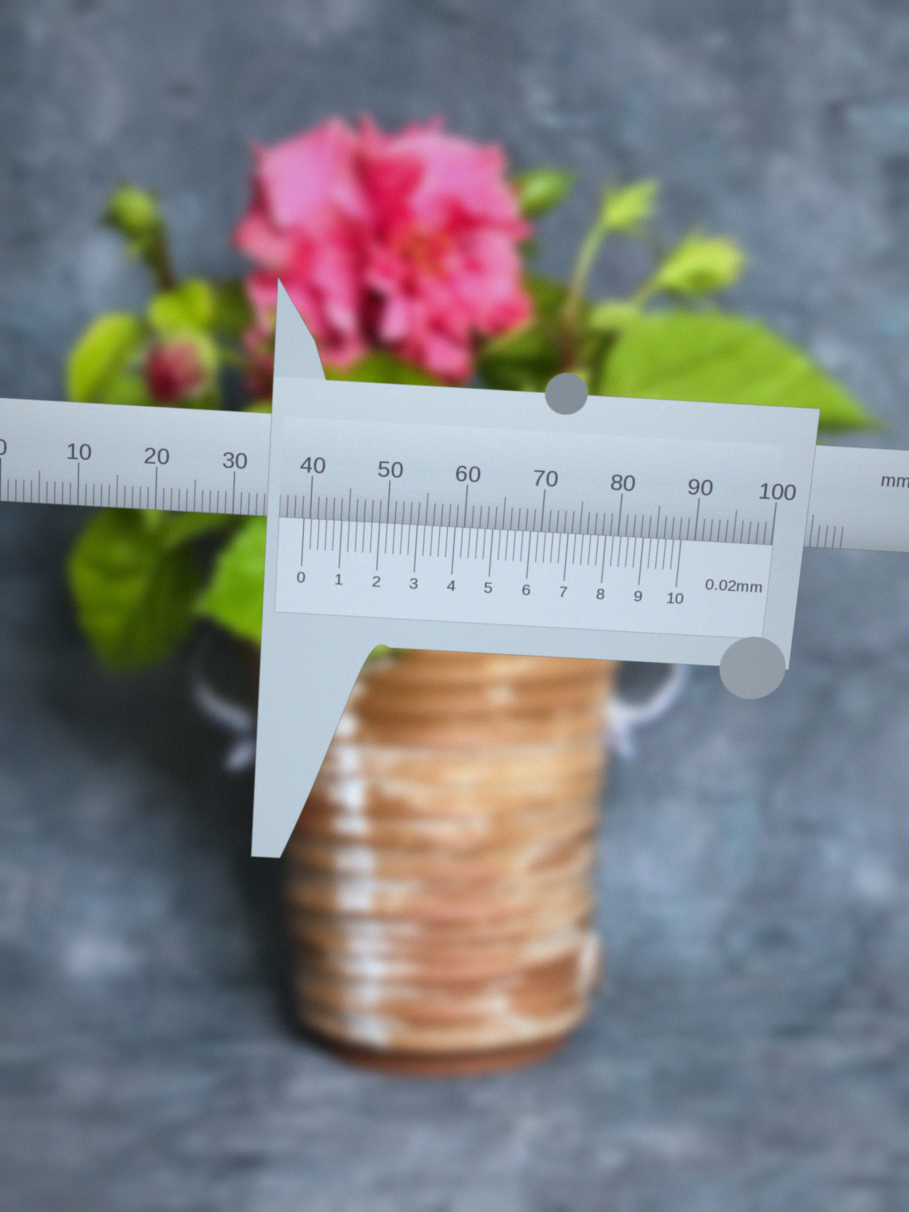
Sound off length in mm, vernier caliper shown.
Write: 39.2 mm
